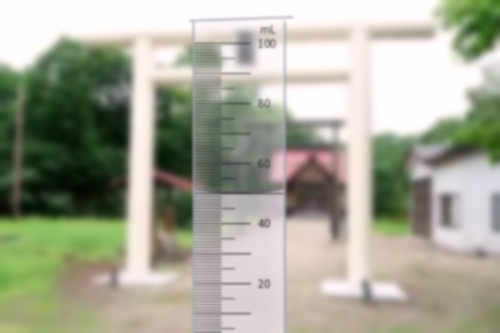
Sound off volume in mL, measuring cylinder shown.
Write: 50 mL
